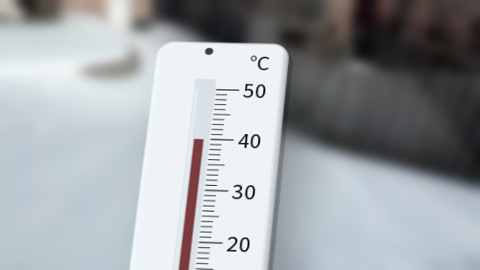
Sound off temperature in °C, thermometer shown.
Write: 40 °C
